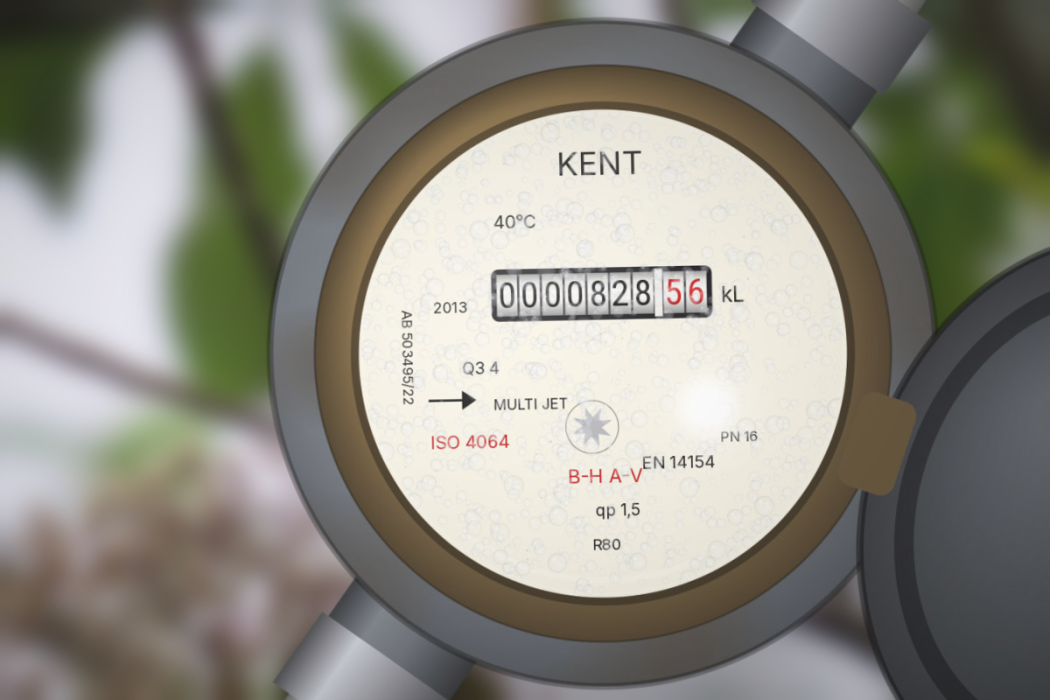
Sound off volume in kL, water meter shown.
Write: 828.56 kL
